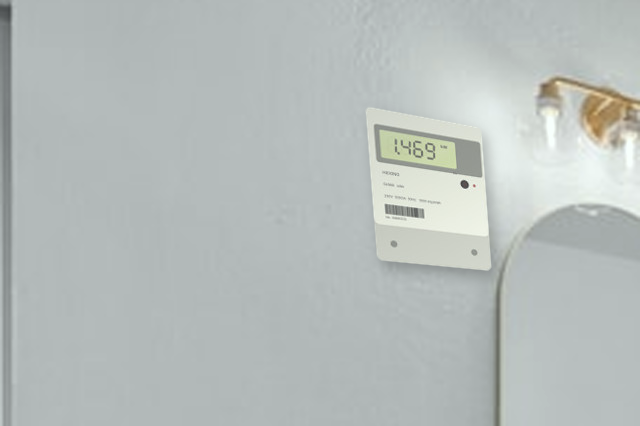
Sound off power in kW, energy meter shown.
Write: 1.469 kW
